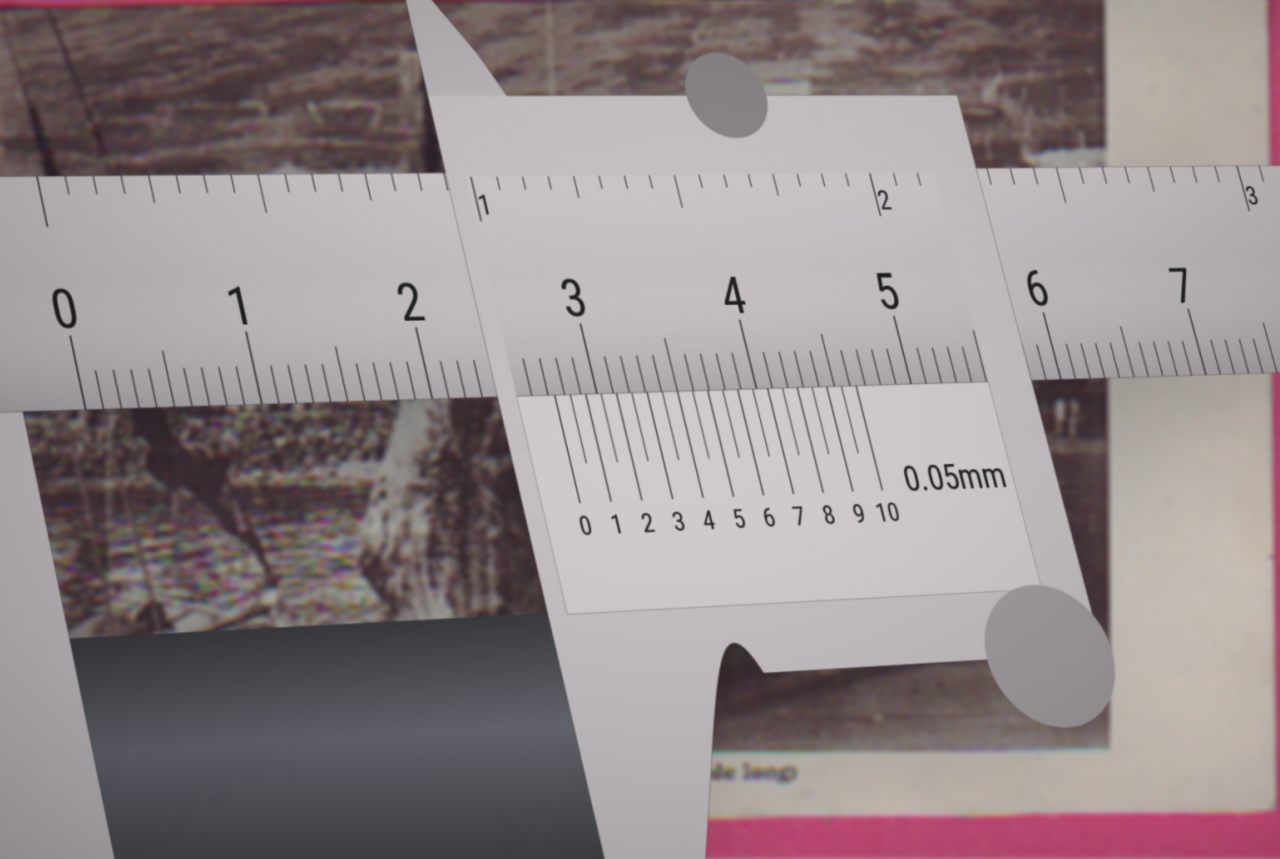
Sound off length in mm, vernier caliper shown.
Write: 27.4 mm
